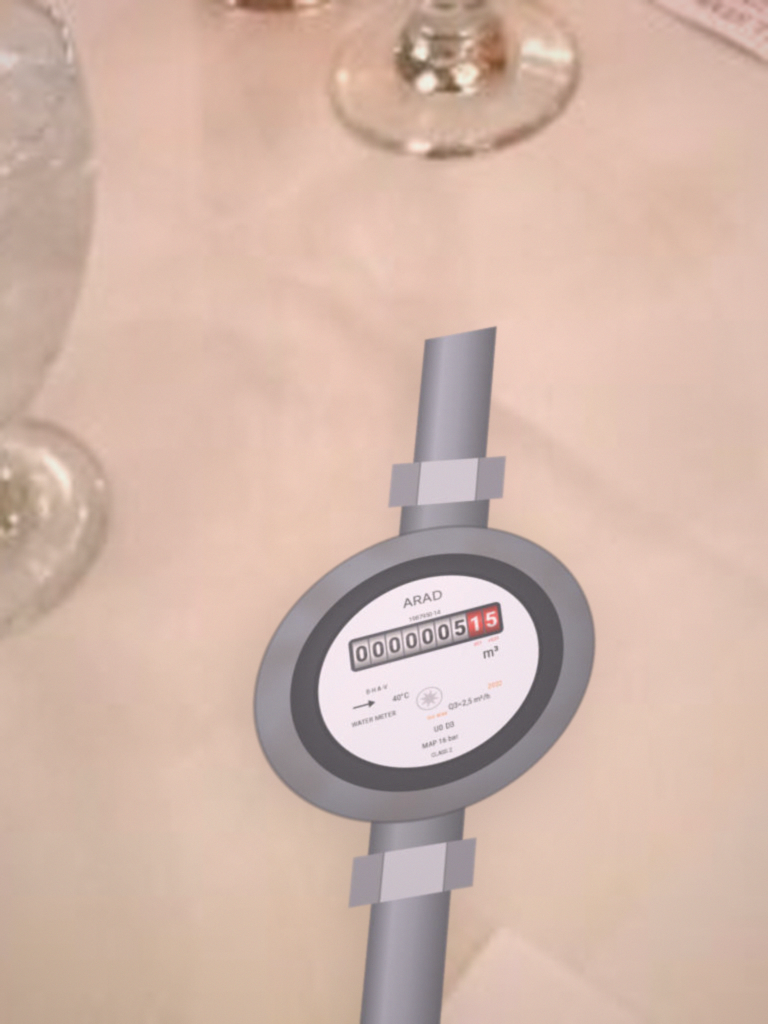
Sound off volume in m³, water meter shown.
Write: 5.15 m³
